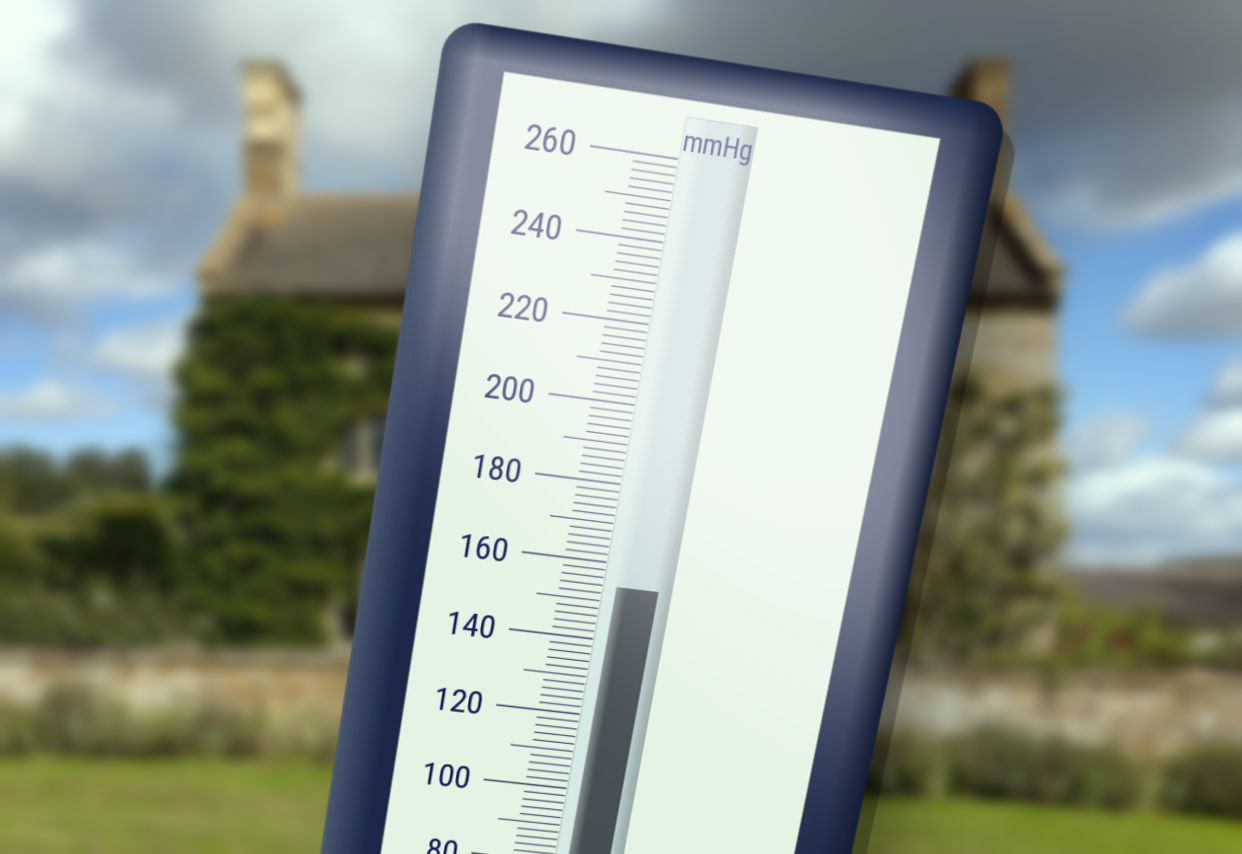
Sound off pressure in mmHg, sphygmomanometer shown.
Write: 154 mmHg
